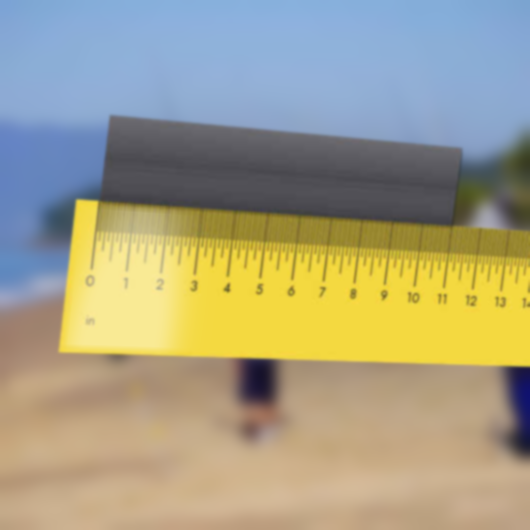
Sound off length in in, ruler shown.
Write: 11 in
